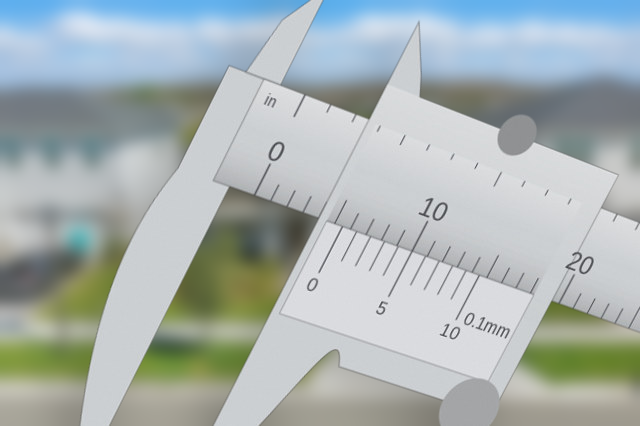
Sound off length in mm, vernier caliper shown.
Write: 5.5 mm
